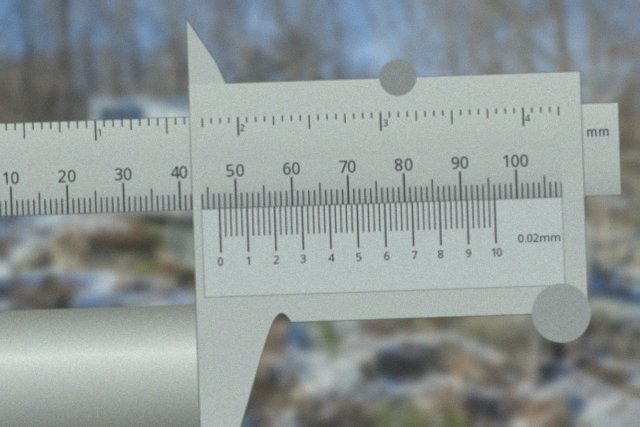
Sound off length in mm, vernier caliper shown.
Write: 47.0 mm
